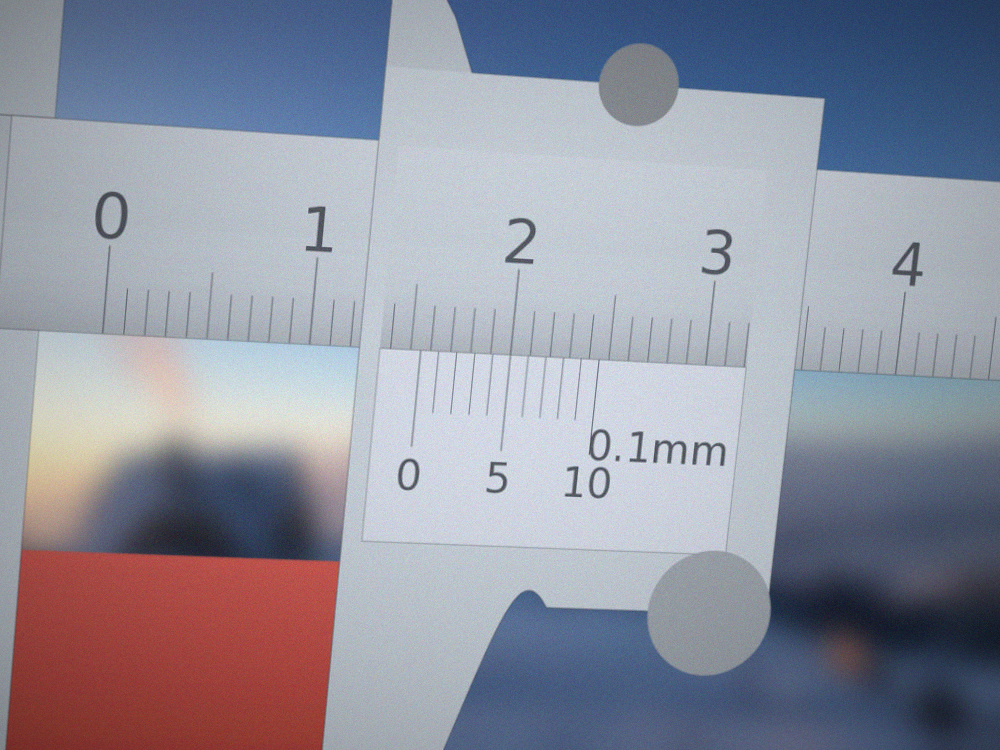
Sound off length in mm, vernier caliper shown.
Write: 15.5 mm
